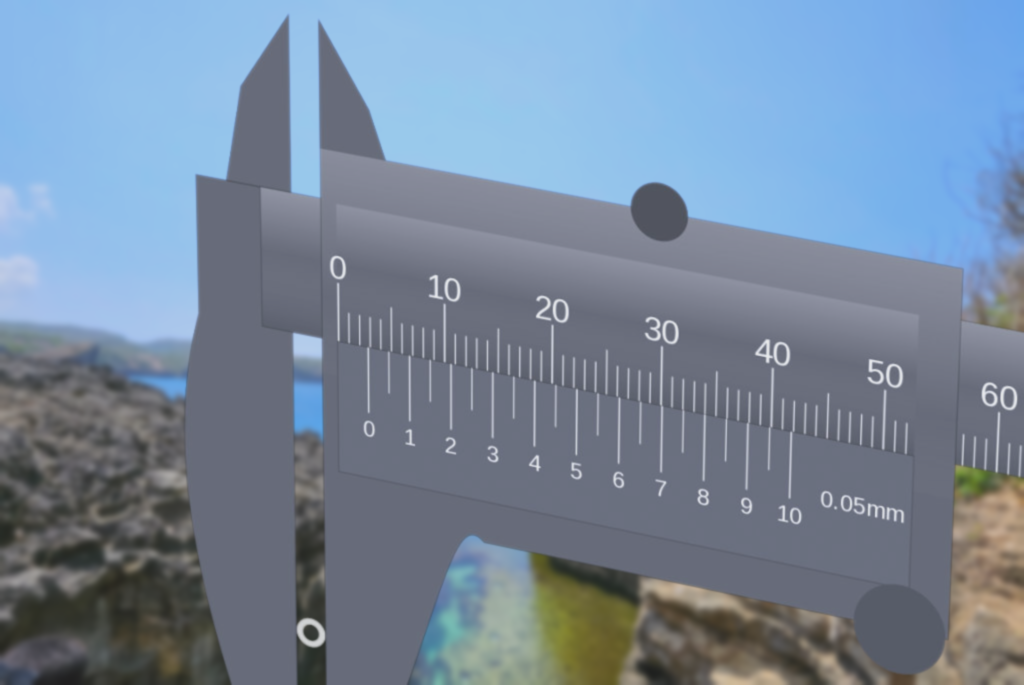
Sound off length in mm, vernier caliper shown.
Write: 2.8 mm
